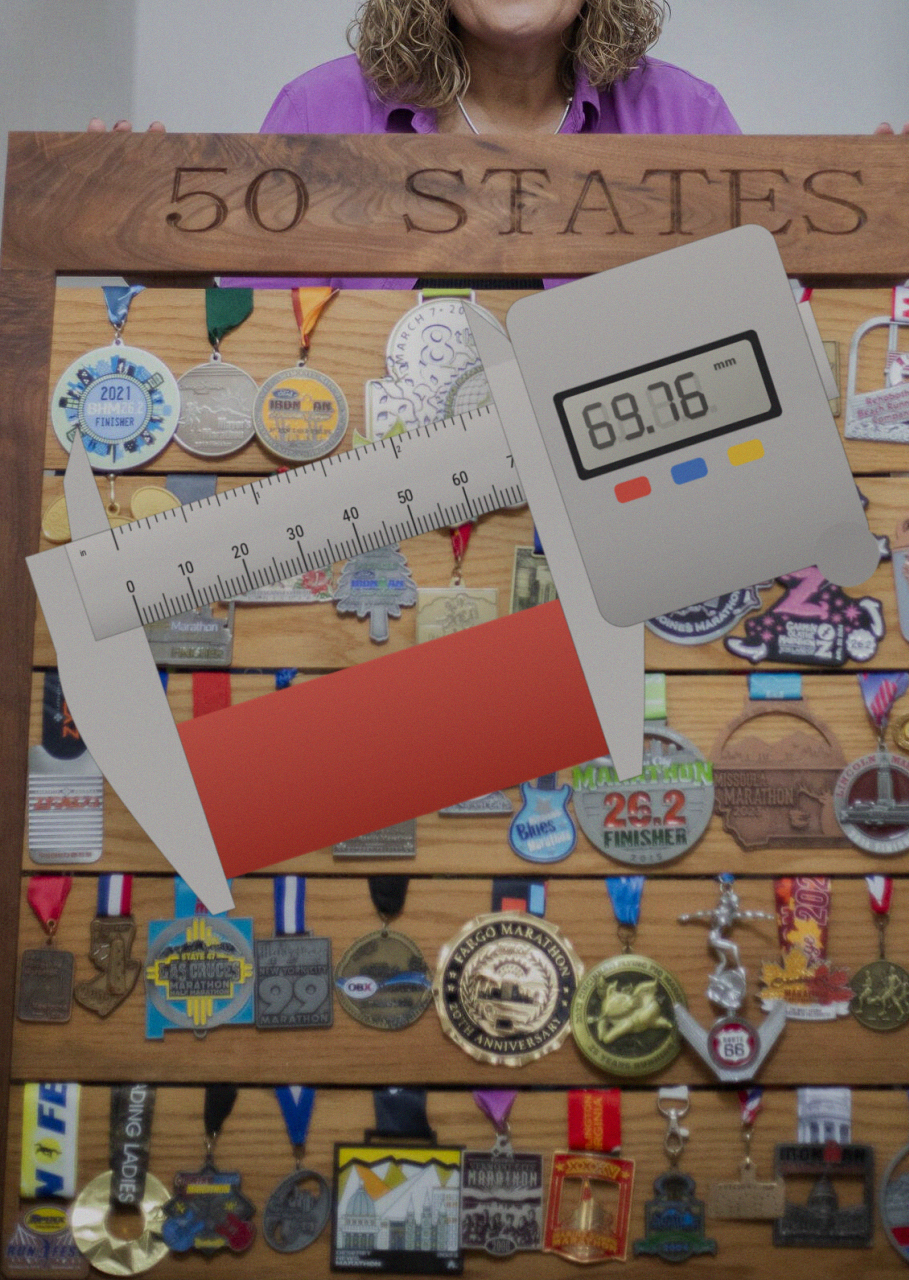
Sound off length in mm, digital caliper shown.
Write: 69.76 mm
